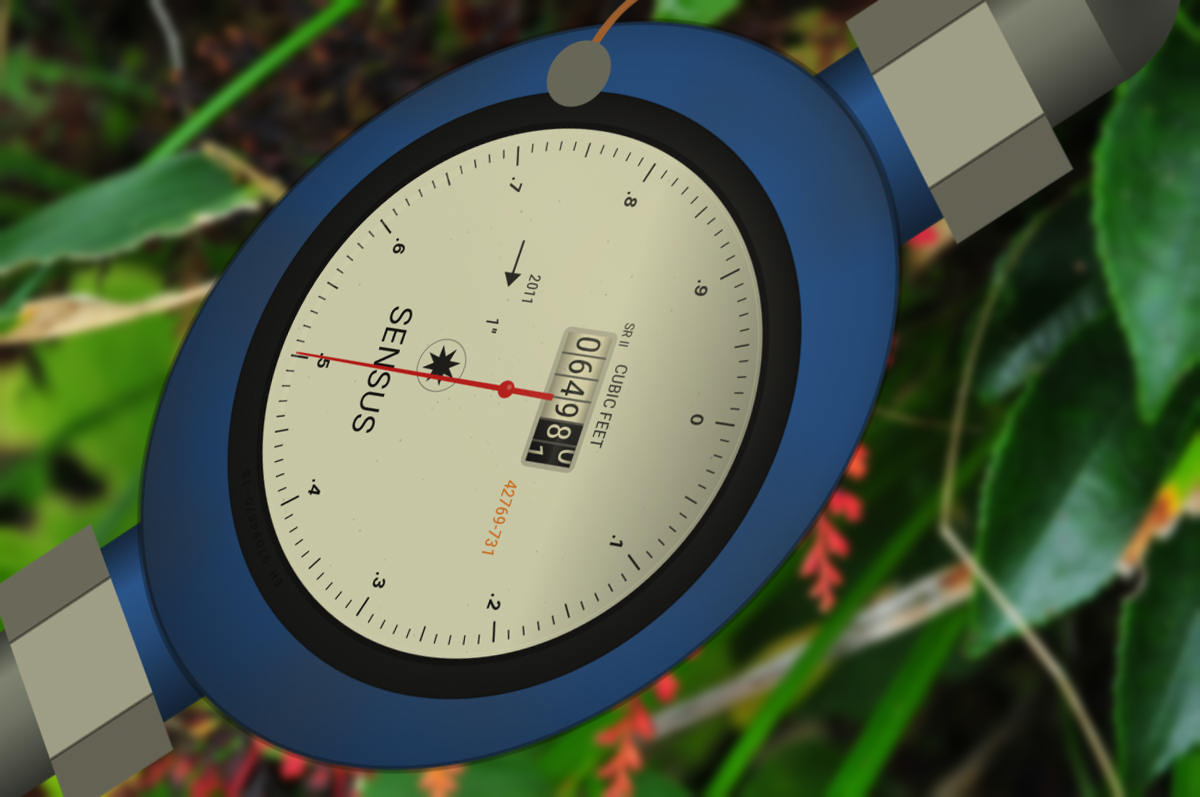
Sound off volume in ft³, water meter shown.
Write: 64980.50 ft³
